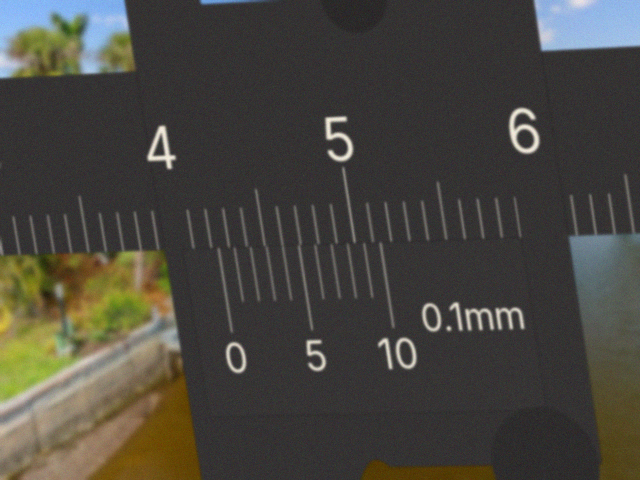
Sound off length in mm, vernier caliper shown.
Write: 42.4 mm
